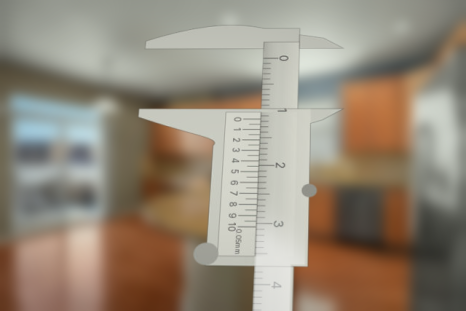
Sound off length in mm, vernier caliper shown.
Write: 11.6 mm
